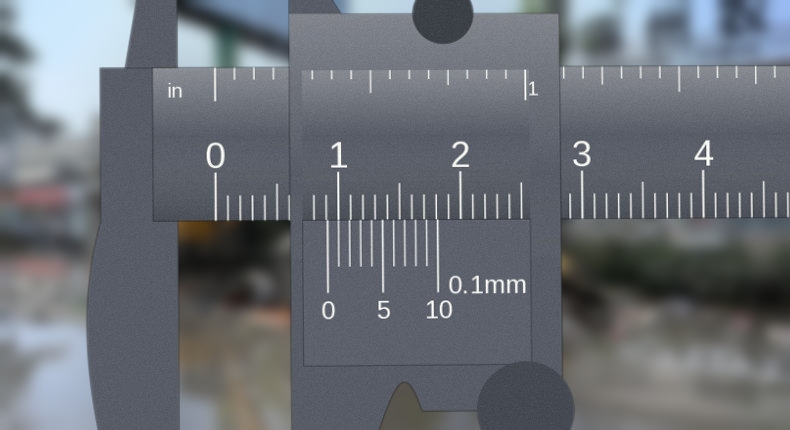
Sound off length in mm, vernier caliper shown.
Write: 9.1 mm
